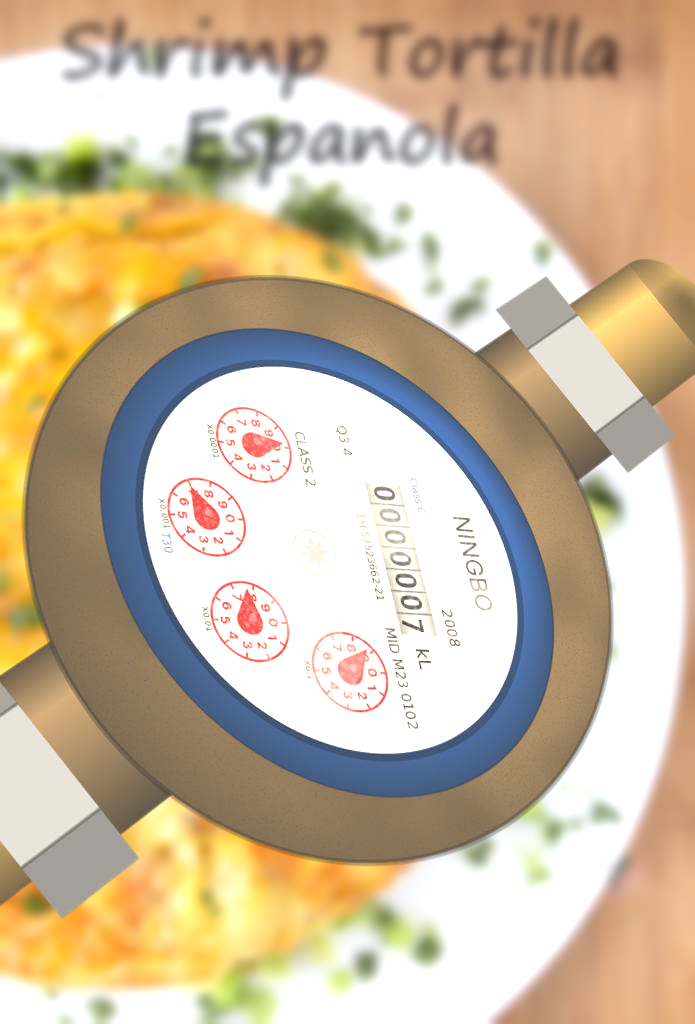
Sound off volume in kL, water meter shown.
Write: 6.8769 kL
